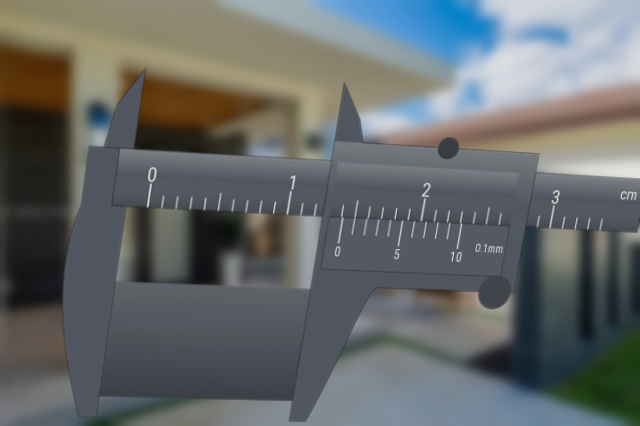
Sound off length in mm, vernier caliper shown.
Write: 14.1 mm
